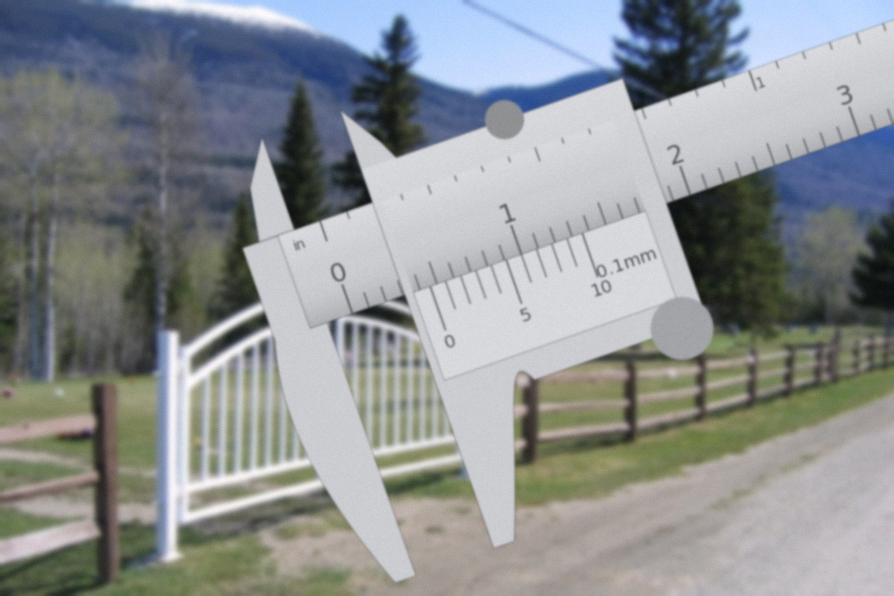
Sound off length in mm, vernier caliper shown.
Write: 4.6 mm
